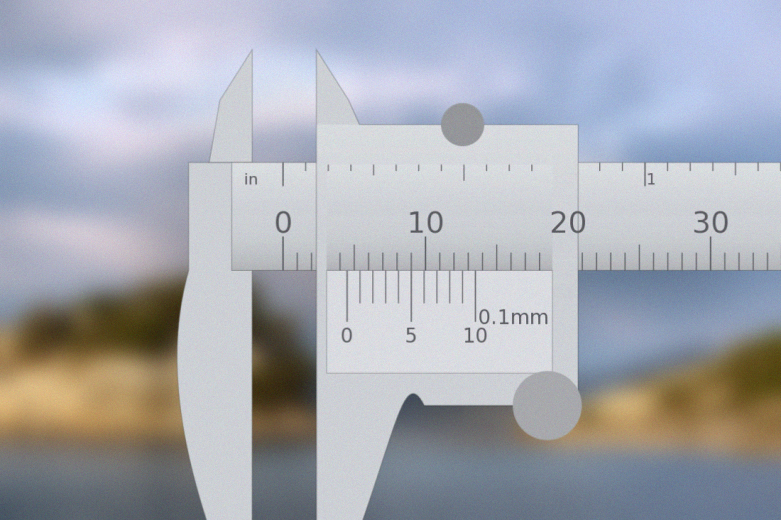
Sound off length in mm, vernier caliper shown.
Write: 4.5 mm
